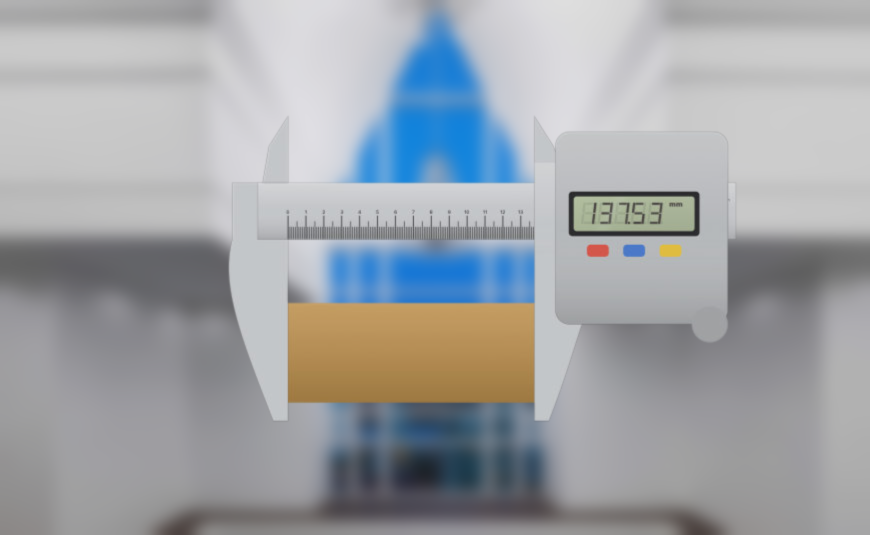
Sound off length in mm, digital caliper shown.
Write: 137.53 mm
